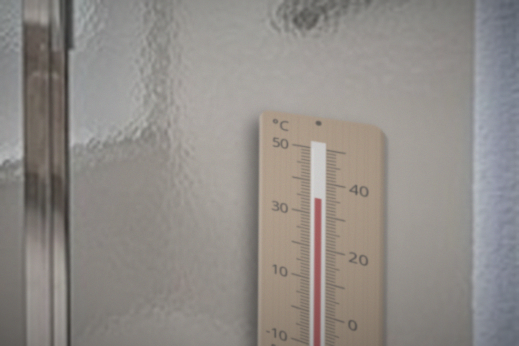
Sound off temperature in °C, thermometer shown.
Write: 35 °C
